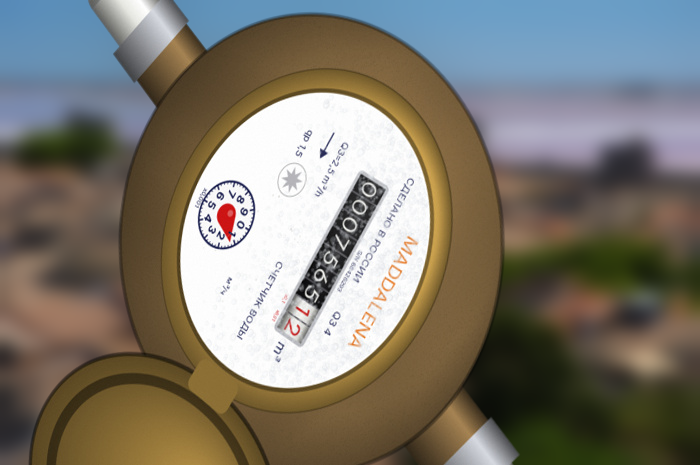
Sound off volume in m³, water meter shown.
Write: 7565.121 m³
